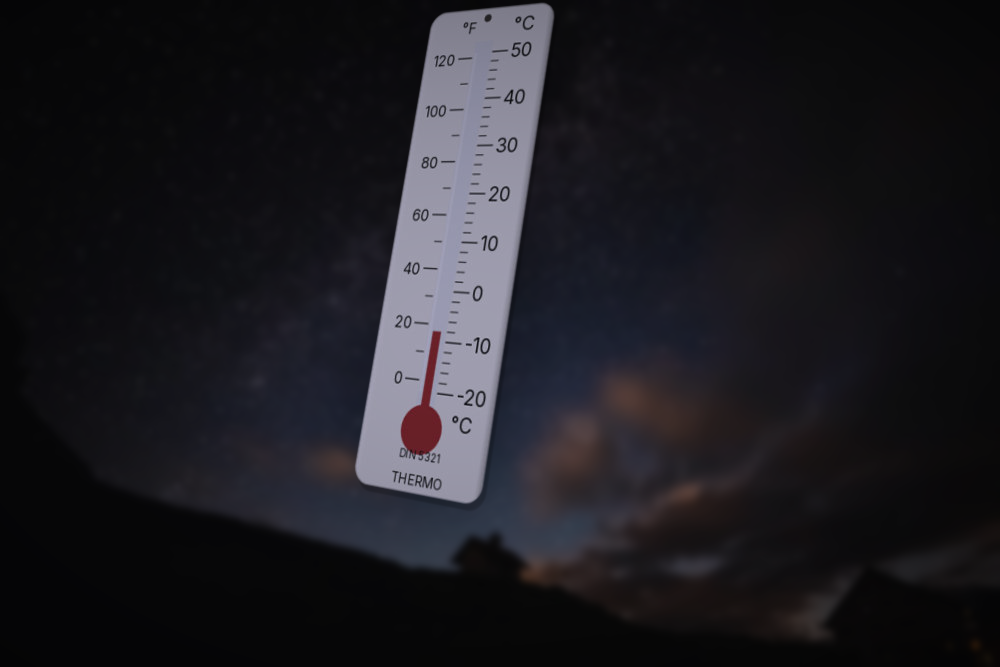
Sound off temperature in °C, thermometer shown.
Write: -8 °C
